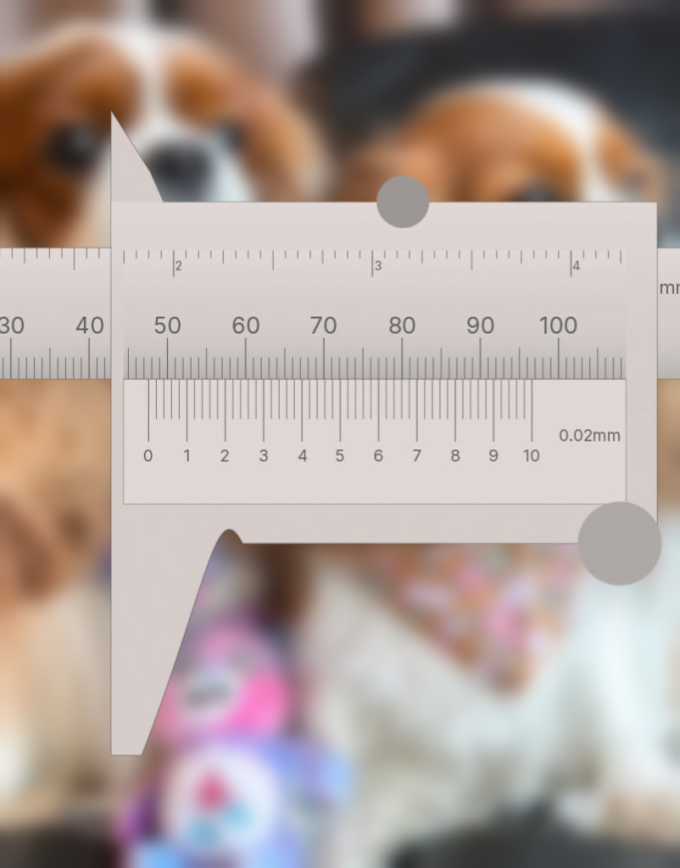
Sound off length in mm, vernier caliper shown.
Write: 47.6 mm
